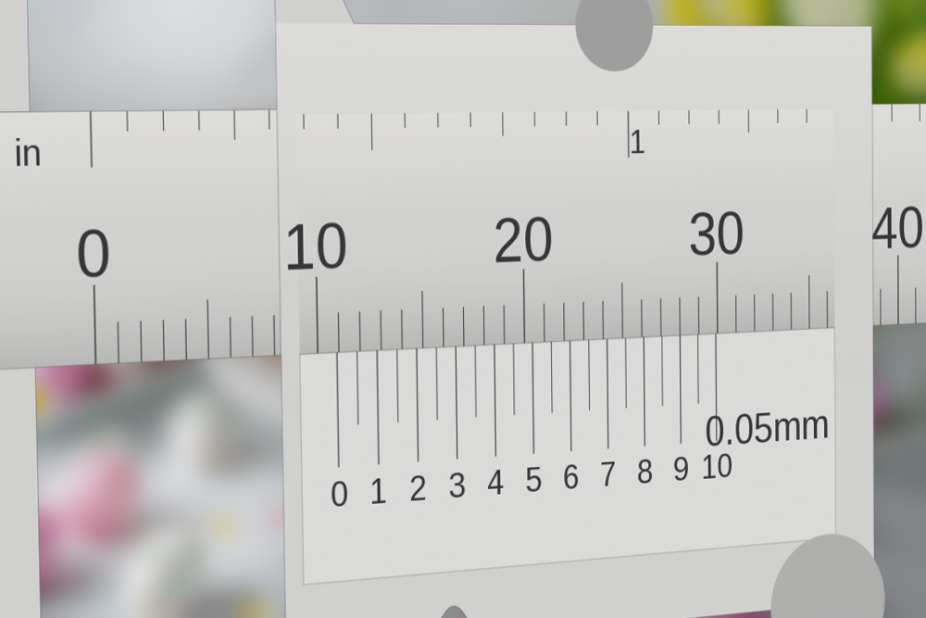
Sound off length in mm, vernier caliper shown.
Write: 10.9 mm
